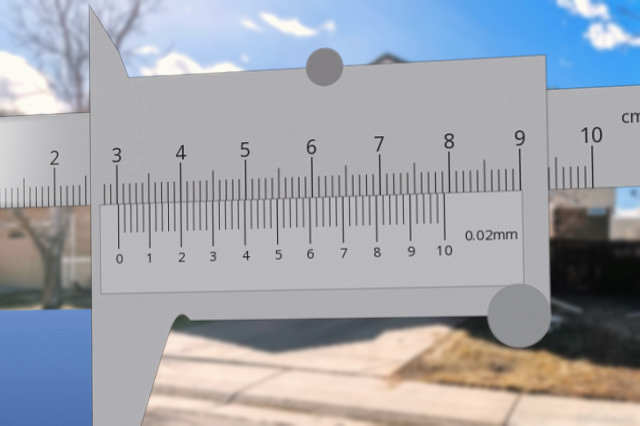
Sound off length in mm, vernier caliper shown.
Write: 30.2 mm
